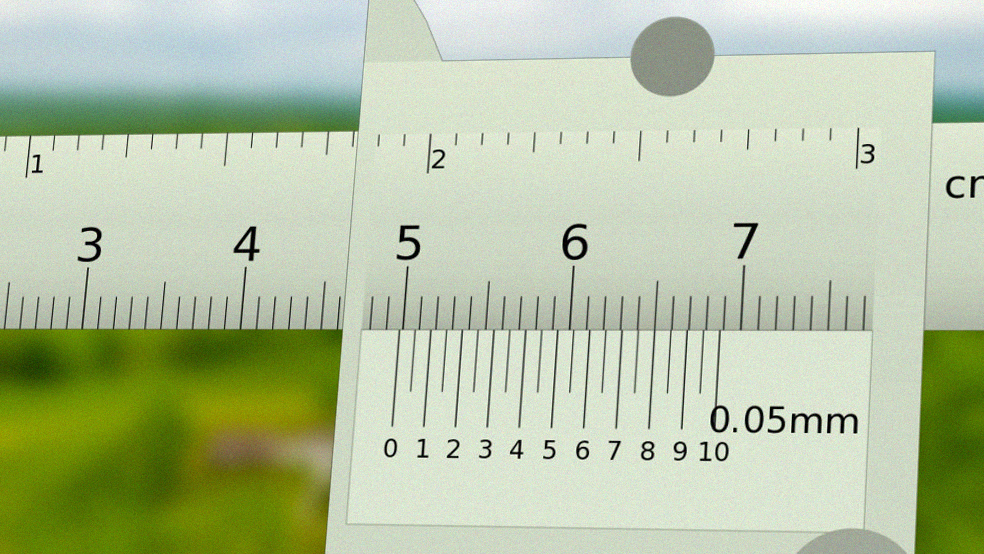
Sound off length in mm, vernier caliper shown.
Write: 49.8 mm
